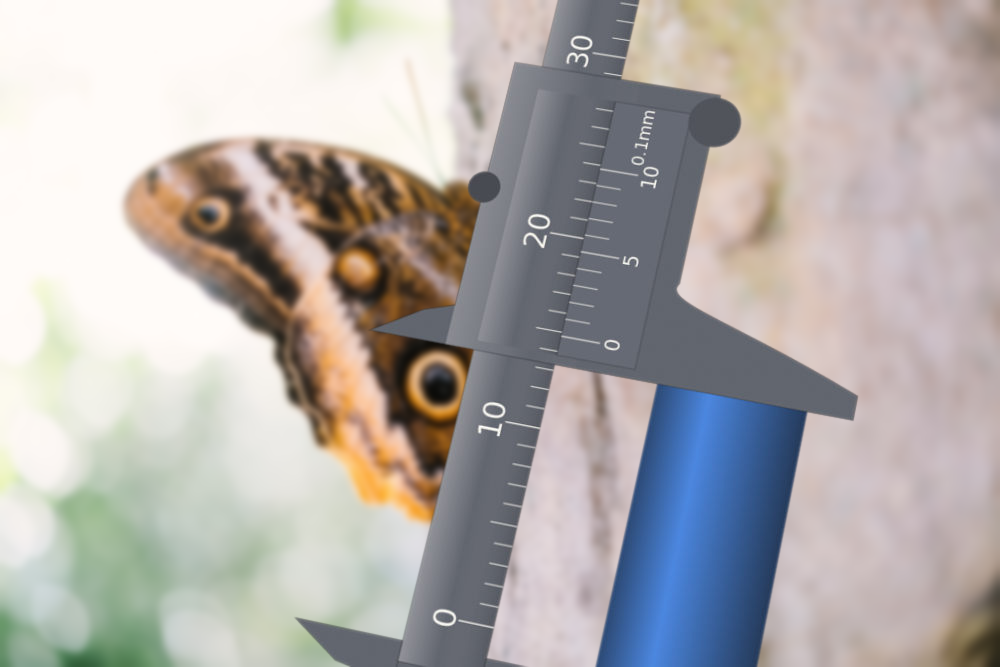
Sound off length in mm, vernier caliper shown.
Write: 14.8 mm
